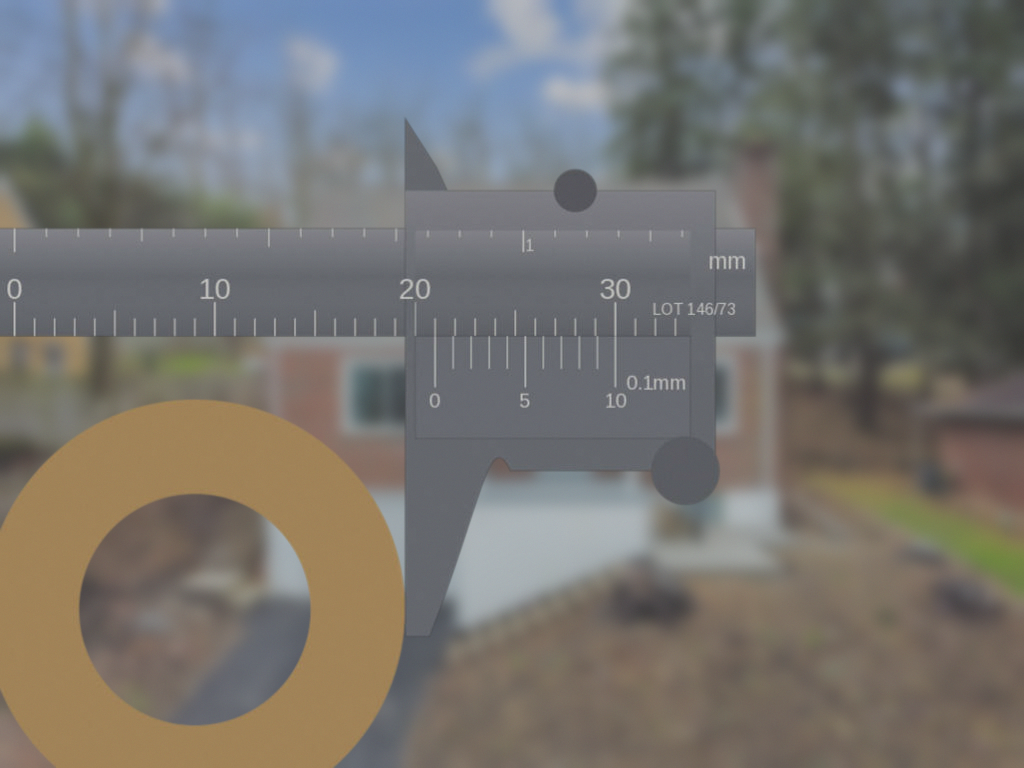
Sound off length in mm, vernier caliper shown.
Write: 21.0 mm
